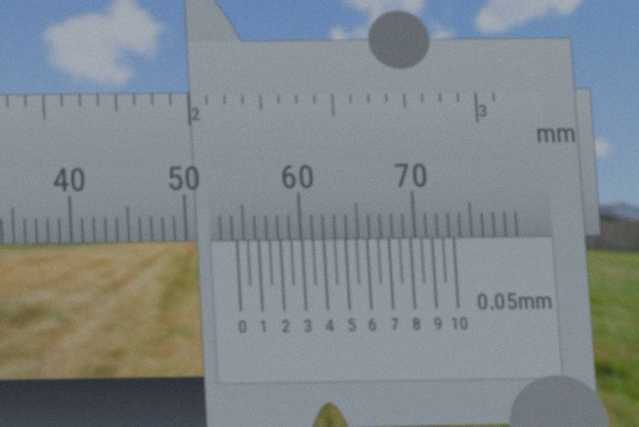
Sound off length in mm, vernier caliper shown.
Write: 54.4 mm
